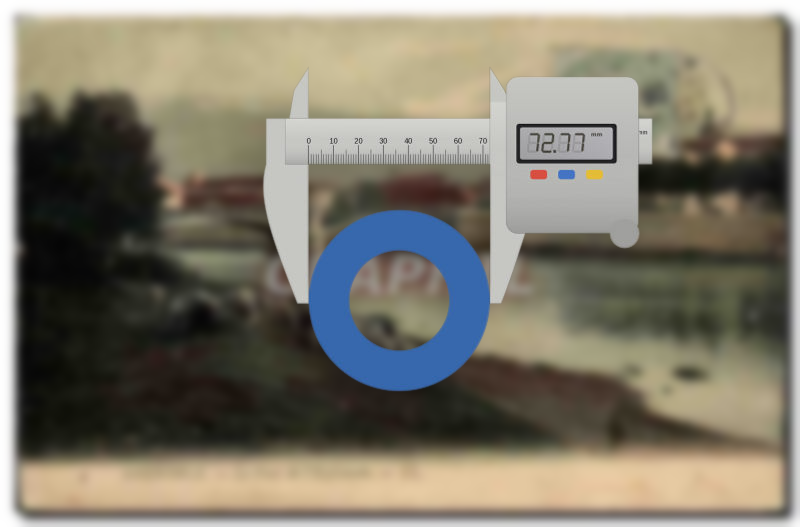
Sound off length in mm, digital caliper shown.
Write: 72.77 mm
